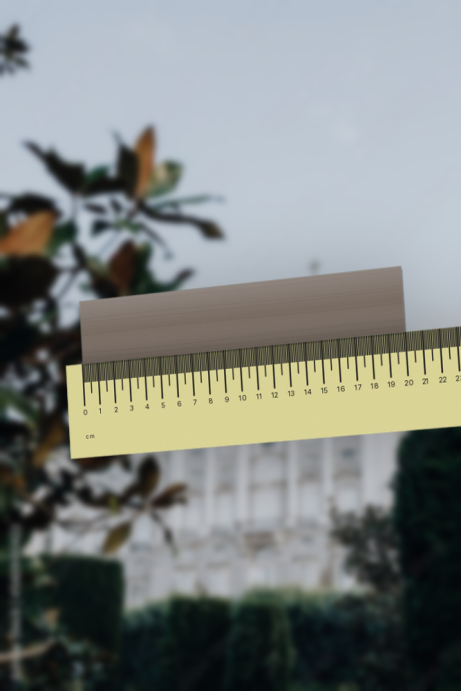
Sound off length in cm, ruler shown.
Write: 20 cm
